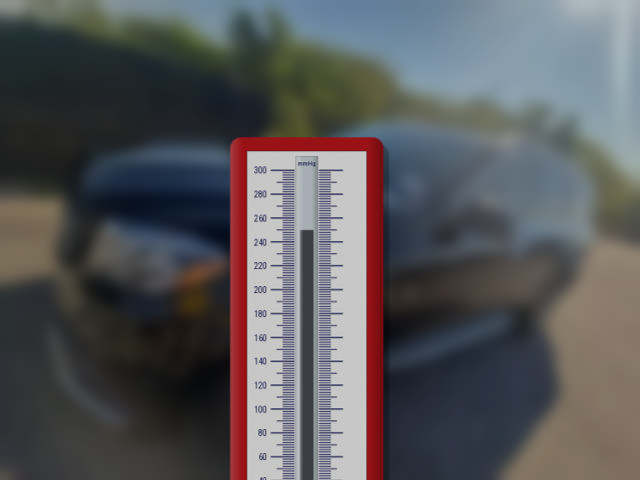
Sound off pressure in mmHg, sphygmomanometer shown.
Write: 250 mmHg
